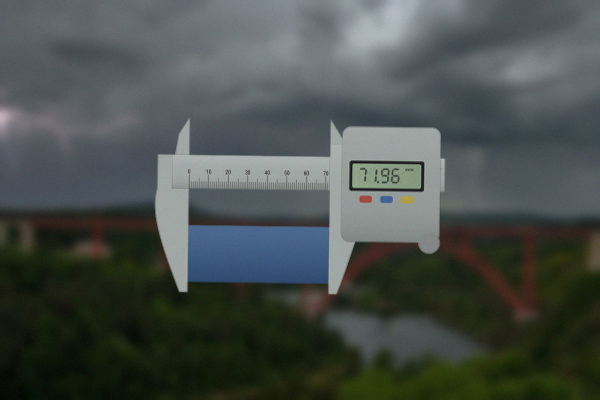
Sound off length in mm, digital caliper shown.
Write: 71.96 mm
